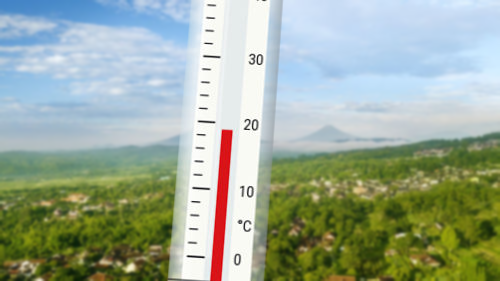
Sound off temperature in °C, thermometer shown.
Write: 19 °C
